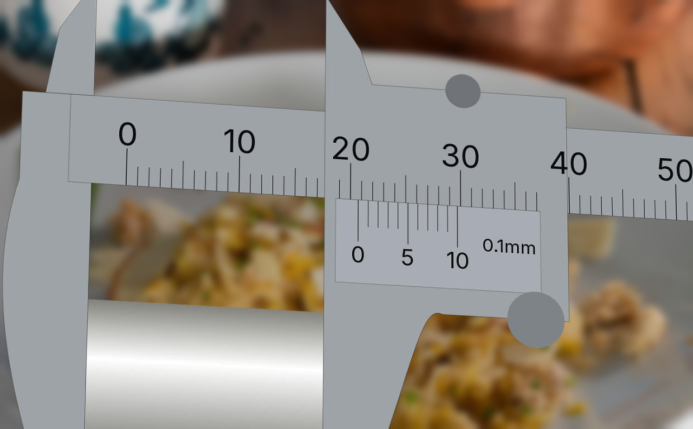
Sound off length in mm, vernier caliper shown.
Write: 20.7 mm
